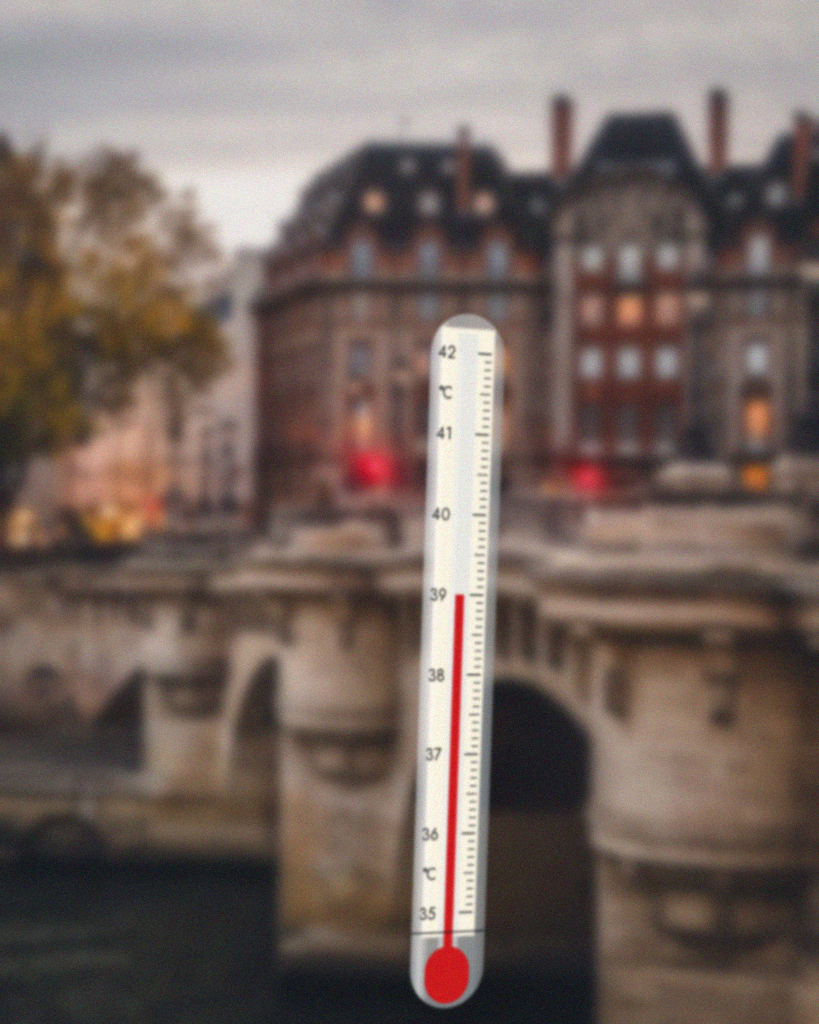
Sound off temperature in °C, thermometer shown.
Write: 39 °C
